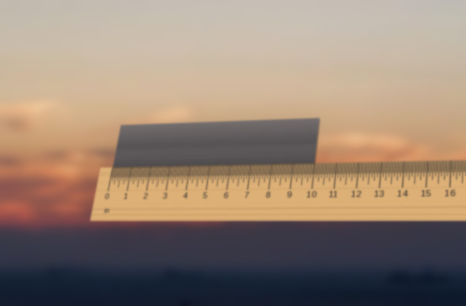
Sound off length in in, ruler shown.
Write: 10 in
